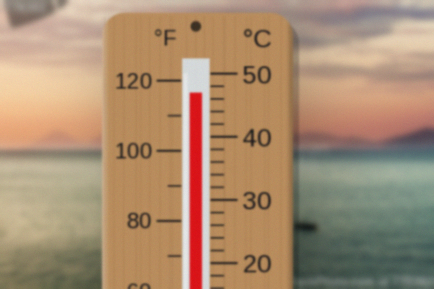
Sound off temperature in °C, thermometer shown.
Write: 47 °C
